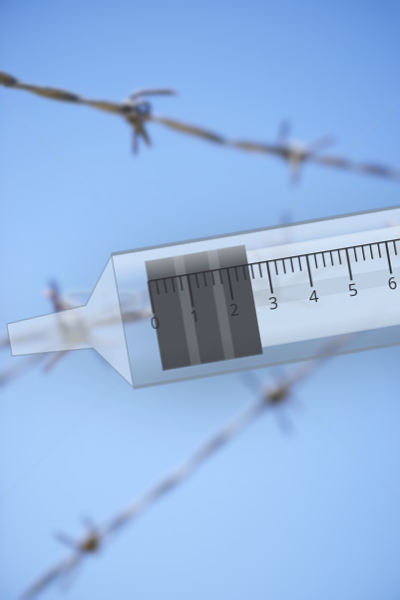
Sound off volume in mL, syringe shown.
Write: 0 mL
